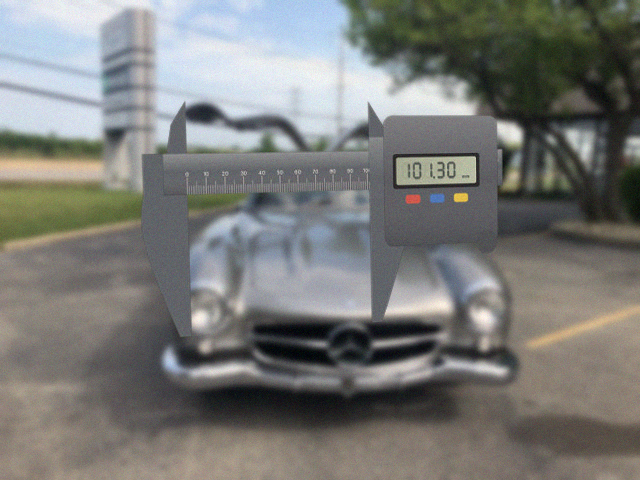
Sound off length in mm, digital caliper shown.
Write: 101.30 mm
